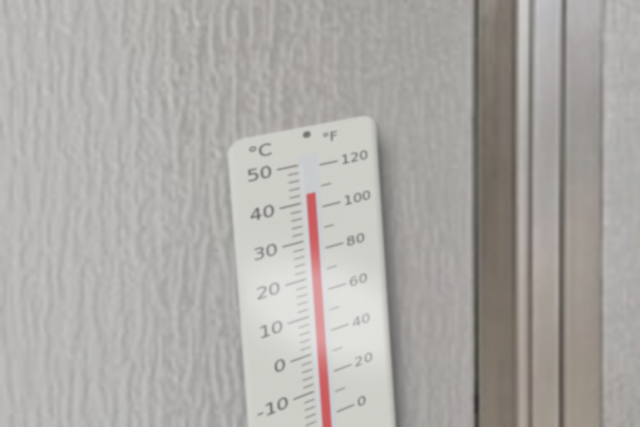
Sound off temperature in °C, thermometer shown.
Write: 42 °C
